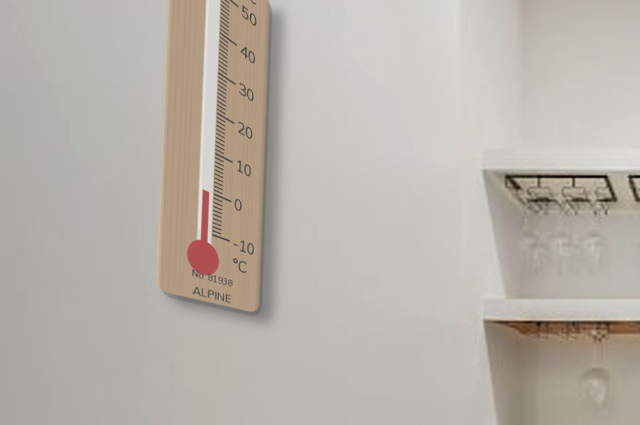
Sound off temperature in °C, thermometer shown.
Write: 0 °C
